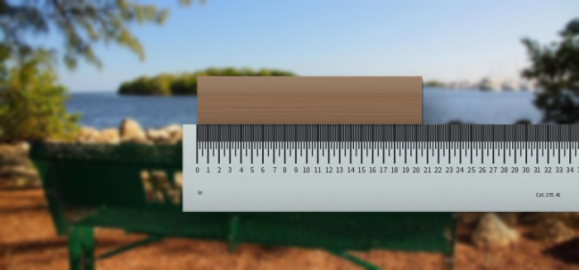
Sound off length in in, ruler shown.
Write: 20.5 in
